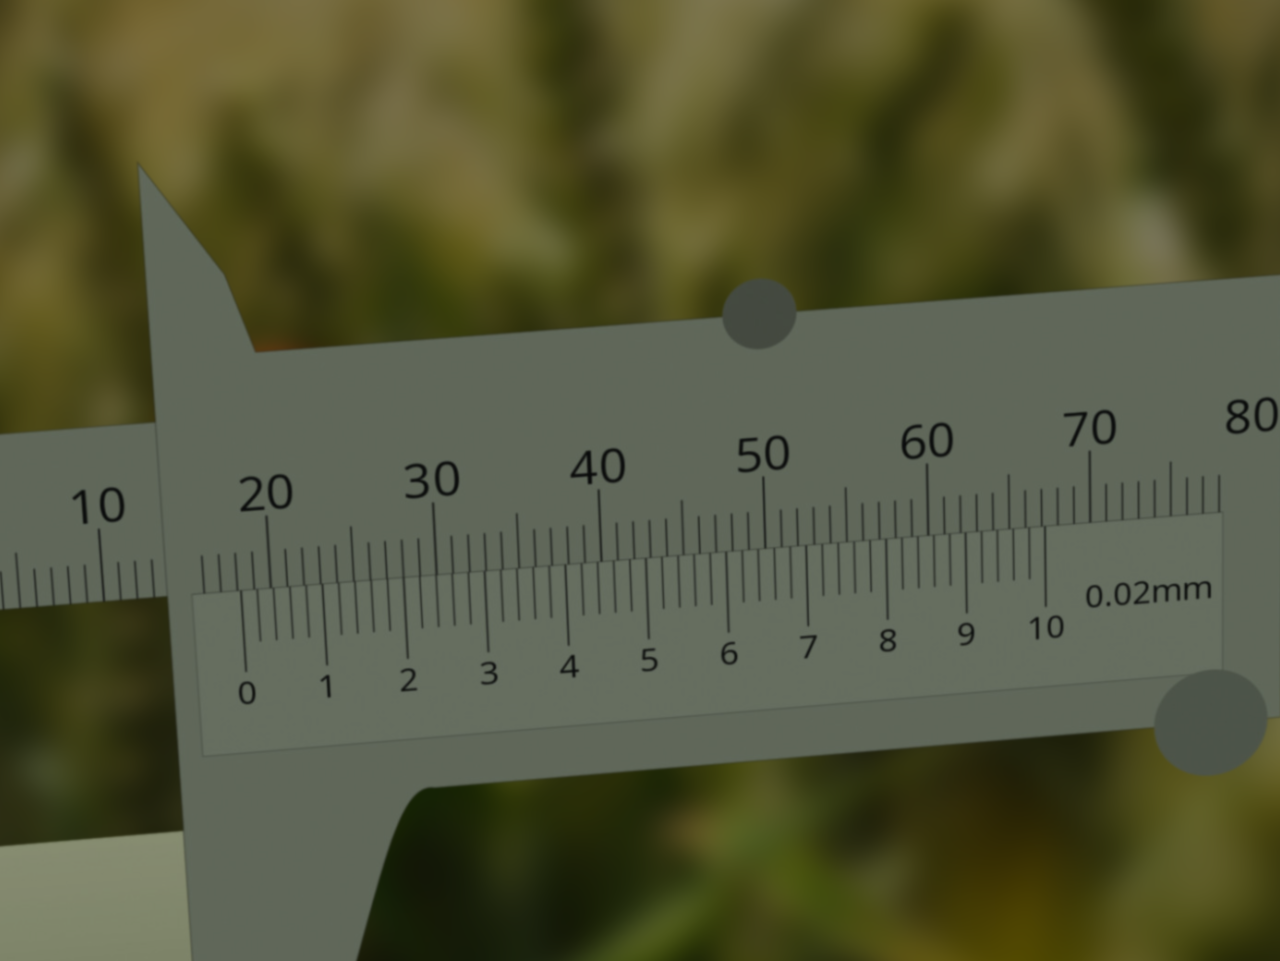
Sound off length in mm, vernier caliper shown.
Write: 18.2 mm
